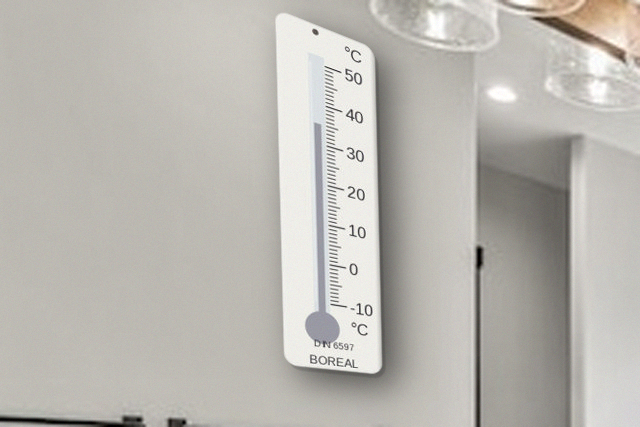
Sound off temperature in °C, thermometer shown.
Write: 35 °C
